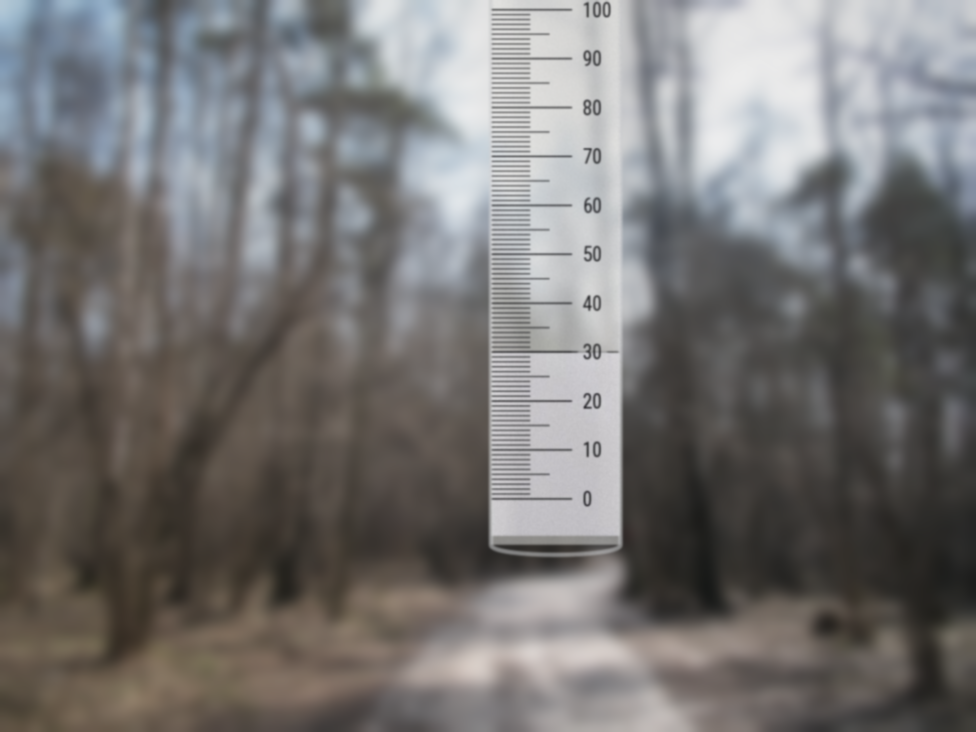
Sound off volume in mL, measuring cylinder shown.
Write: 30 mL
